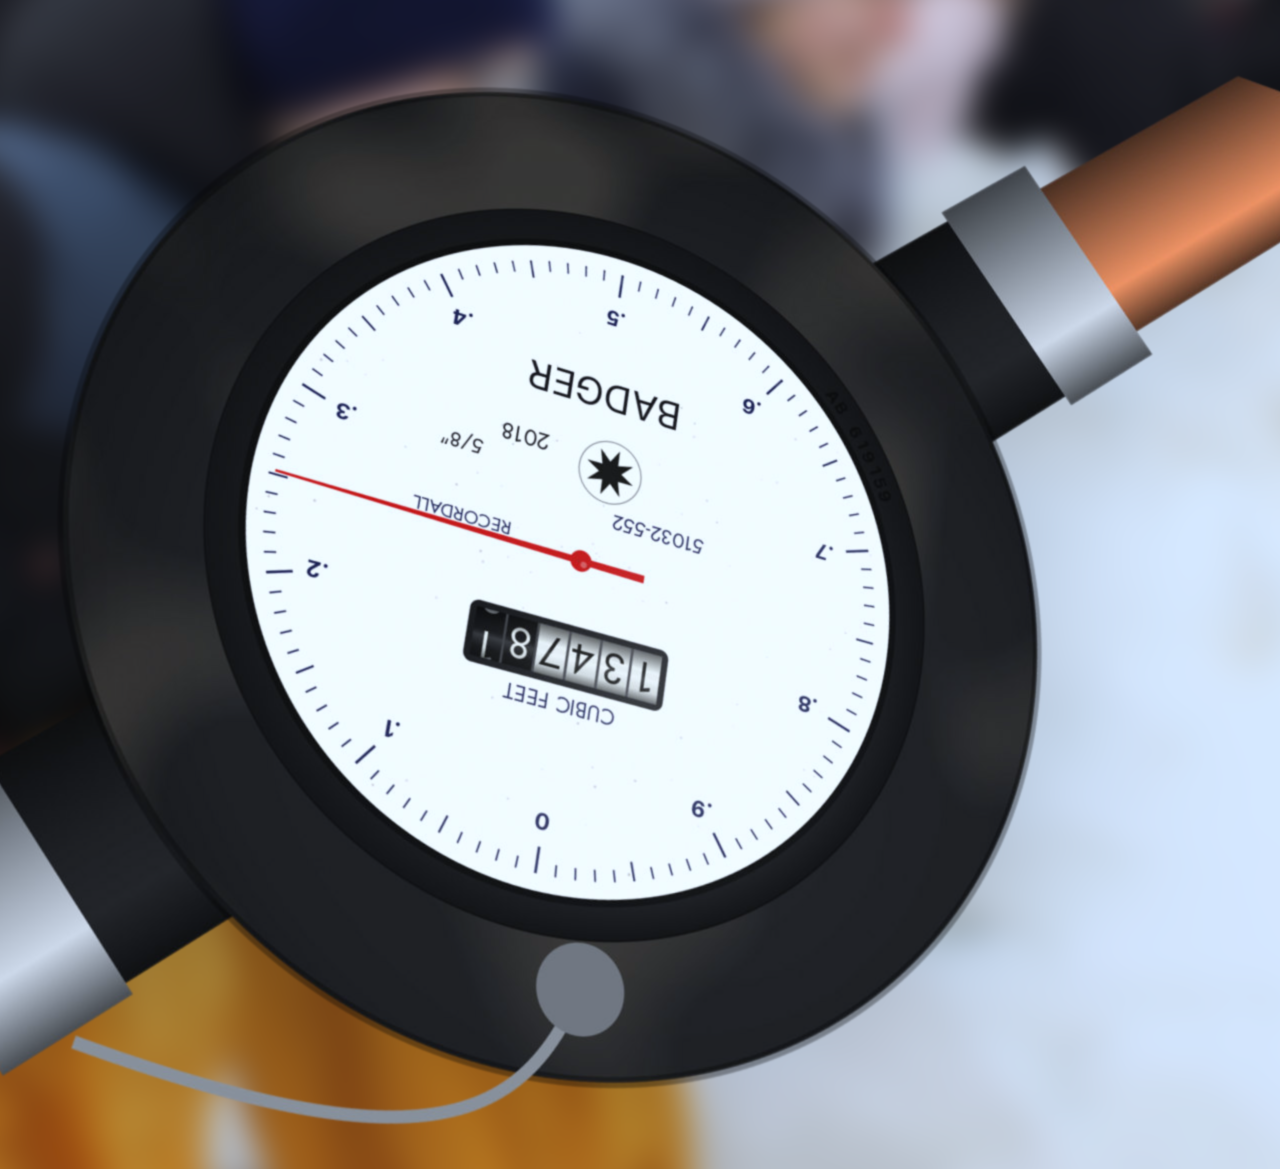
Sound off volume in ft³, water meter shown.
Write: 134781.25 ft³
